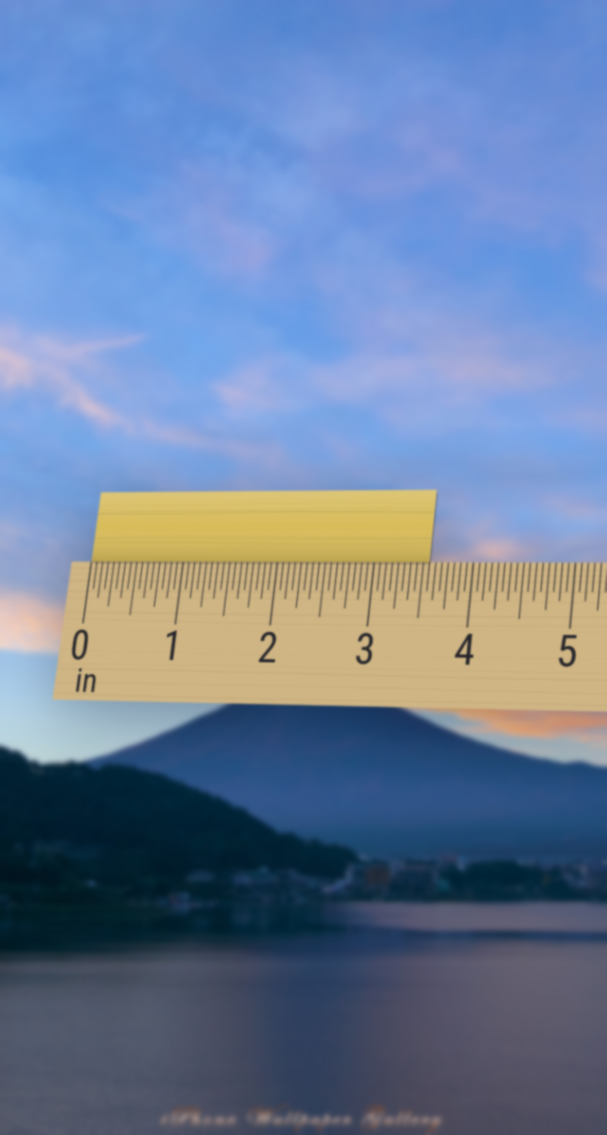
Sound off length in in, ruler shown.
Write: 3.5625 in
